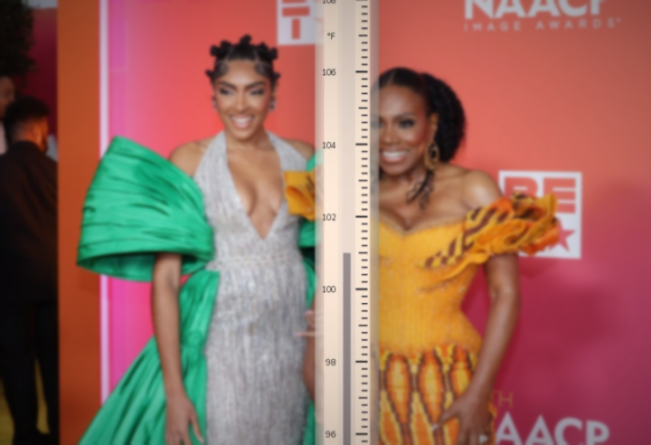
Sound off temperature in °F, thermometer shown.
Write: 101 °F
